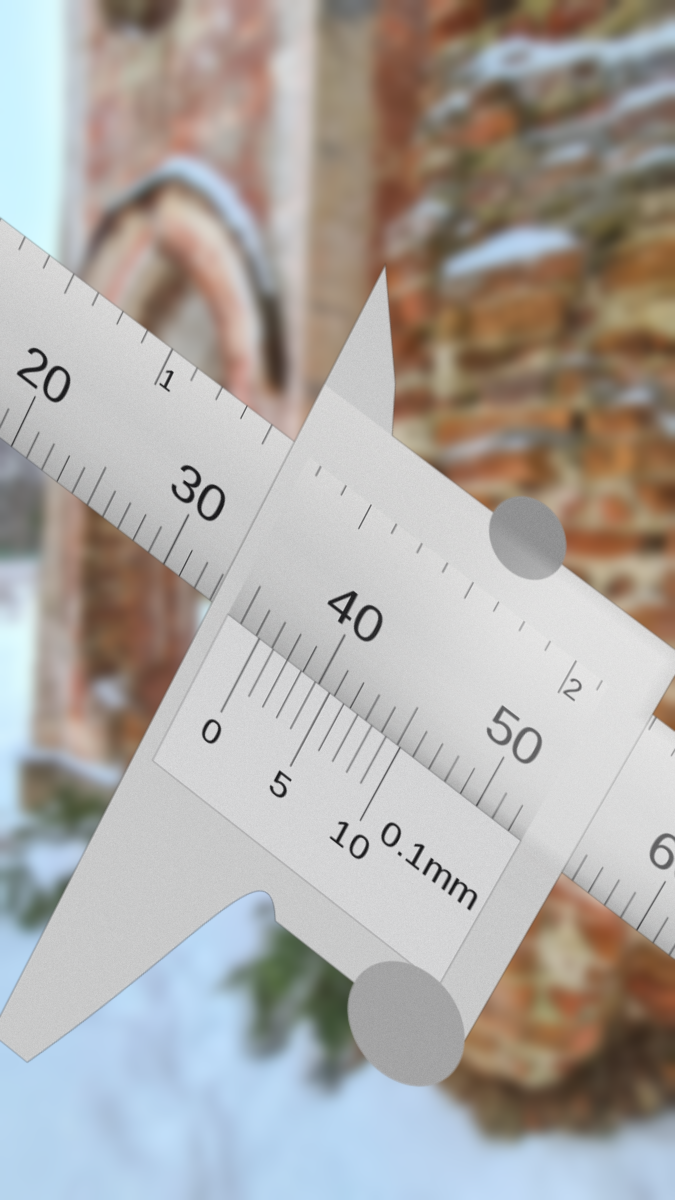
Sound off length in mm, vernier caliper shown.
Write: 36.2 mm
